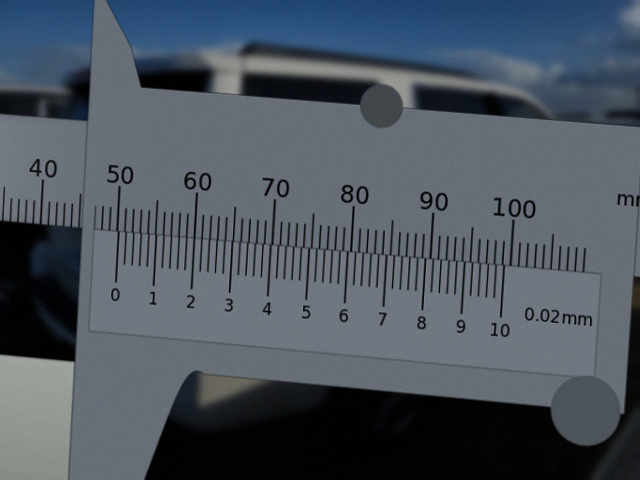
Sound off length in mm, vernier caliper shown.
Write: 50.2 mm
